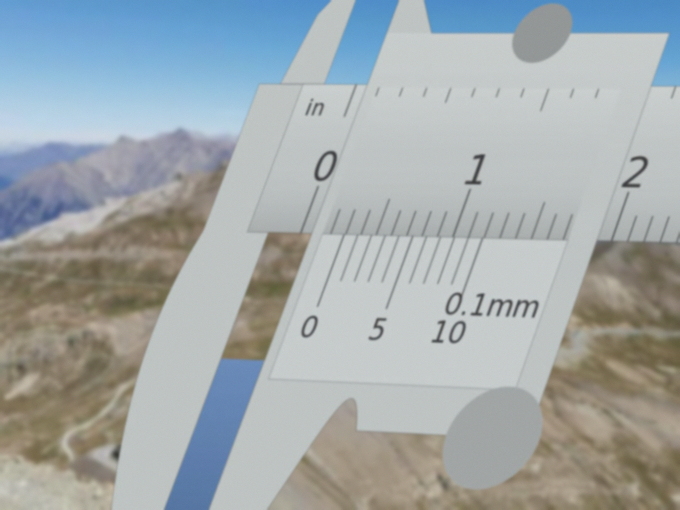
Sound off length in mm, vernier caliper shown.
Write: 2.9 mm
